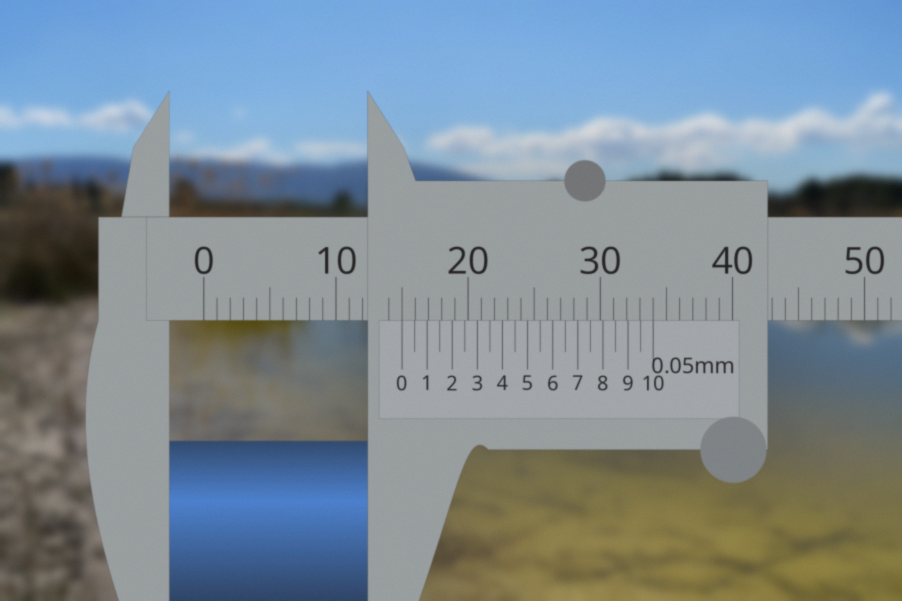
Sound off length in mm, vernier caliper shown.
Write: 15.0 mm
